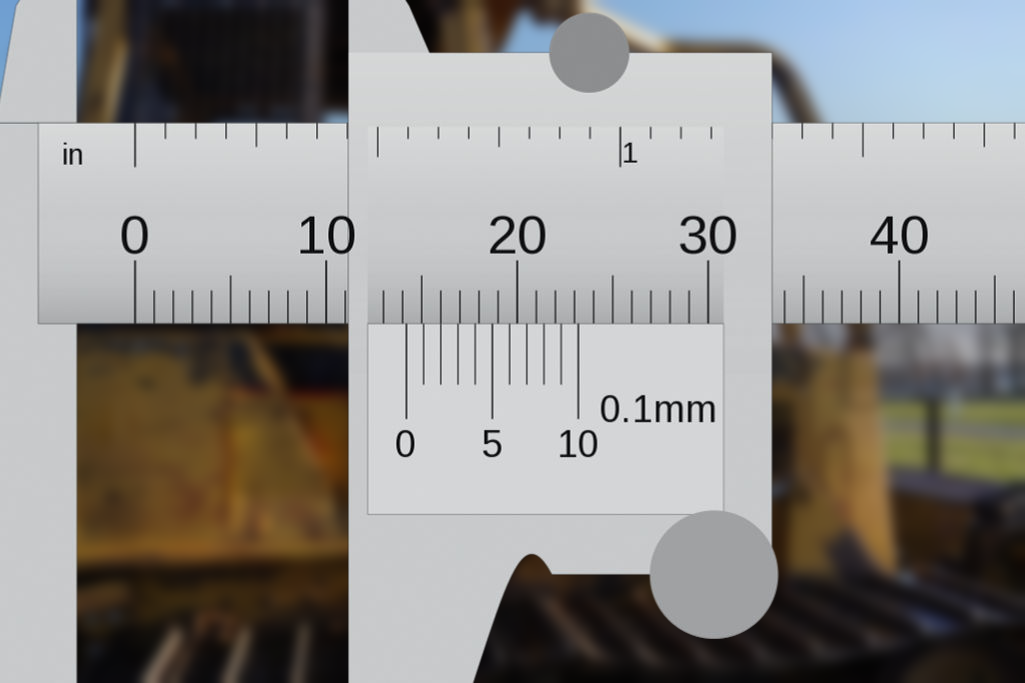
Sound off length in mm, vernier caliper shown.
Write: 14.2 mm
